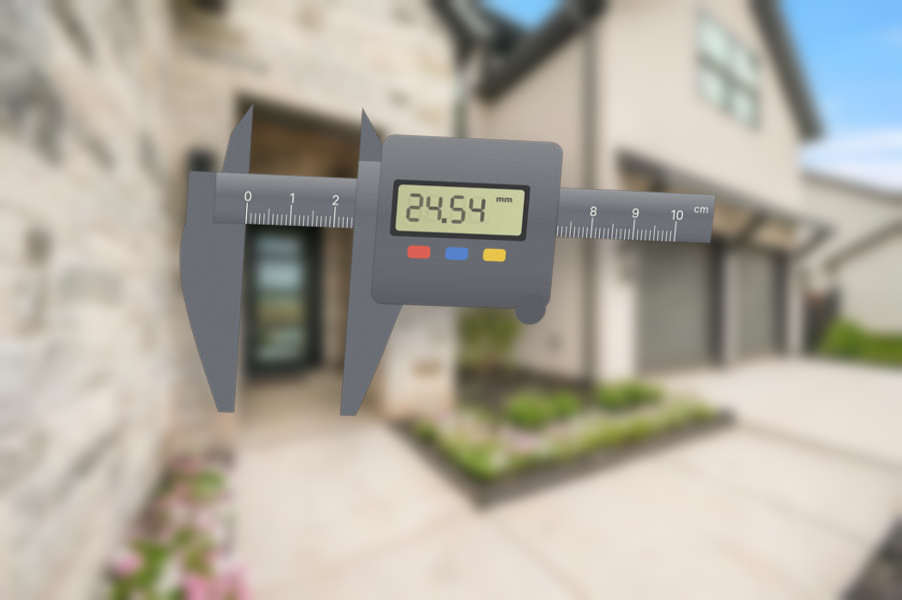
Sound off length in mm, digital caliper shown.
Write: 24.54 mm
